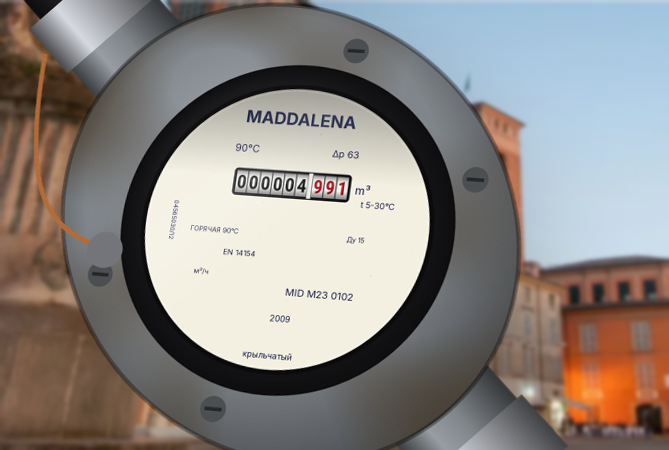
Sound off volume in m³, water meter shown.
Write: 4.991 m³
